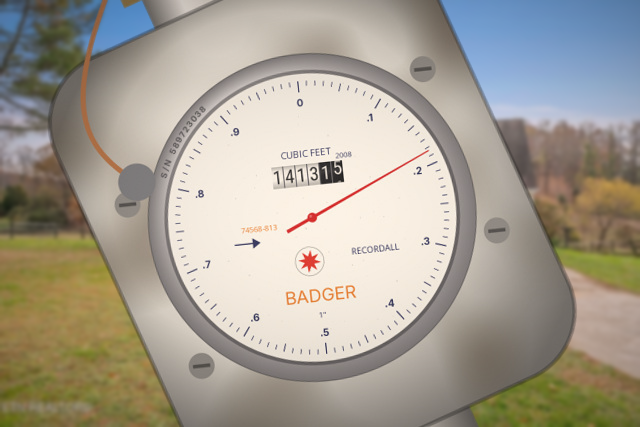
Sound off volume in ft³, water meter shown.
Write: 141315.18 ft³
